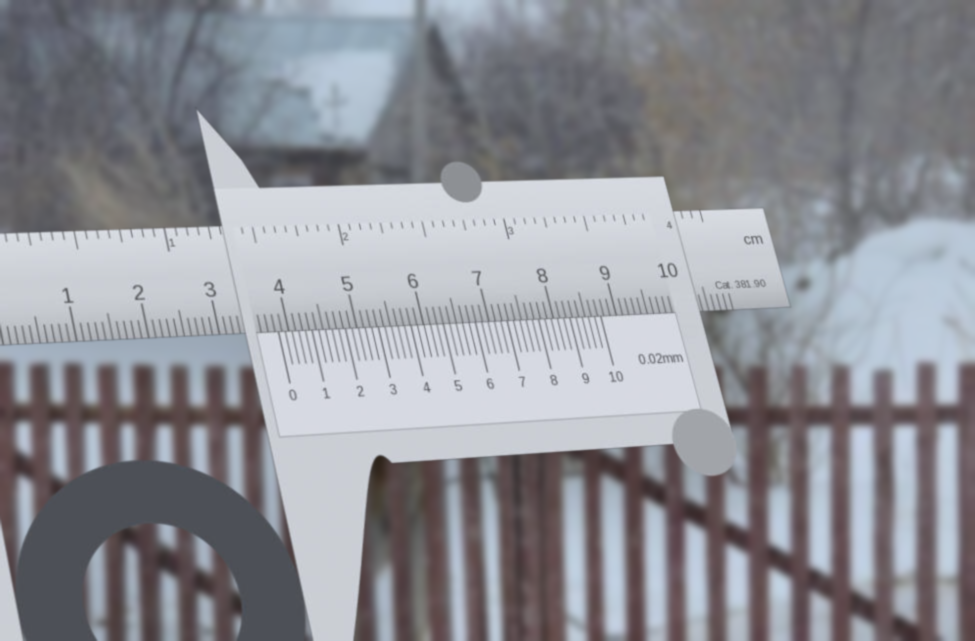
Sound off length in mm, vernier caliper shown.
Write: 38.5 mm
